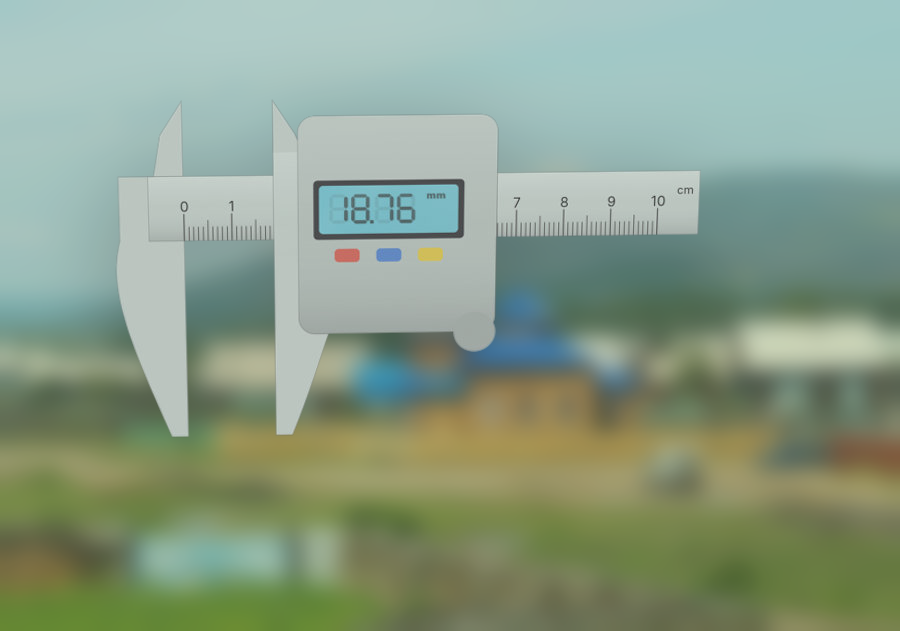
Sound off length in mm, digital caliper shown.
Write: 18.76 mm
